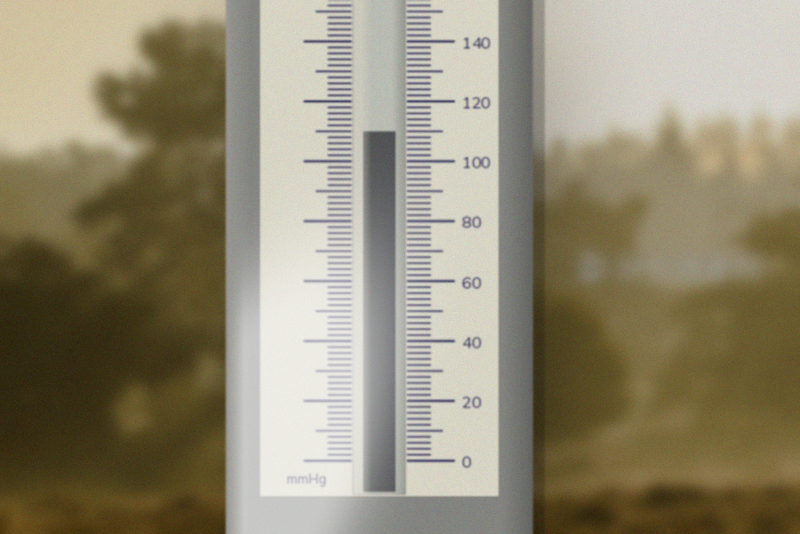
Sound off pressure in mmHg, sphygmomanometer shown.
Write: 110 mmHg
